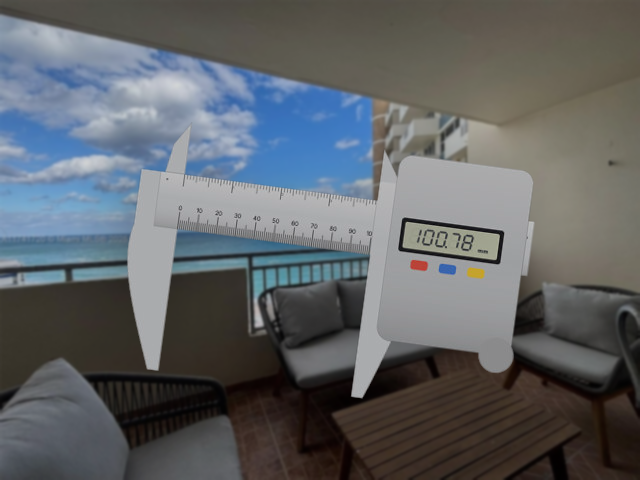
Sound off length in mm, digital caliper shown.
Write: 100.78 mm
